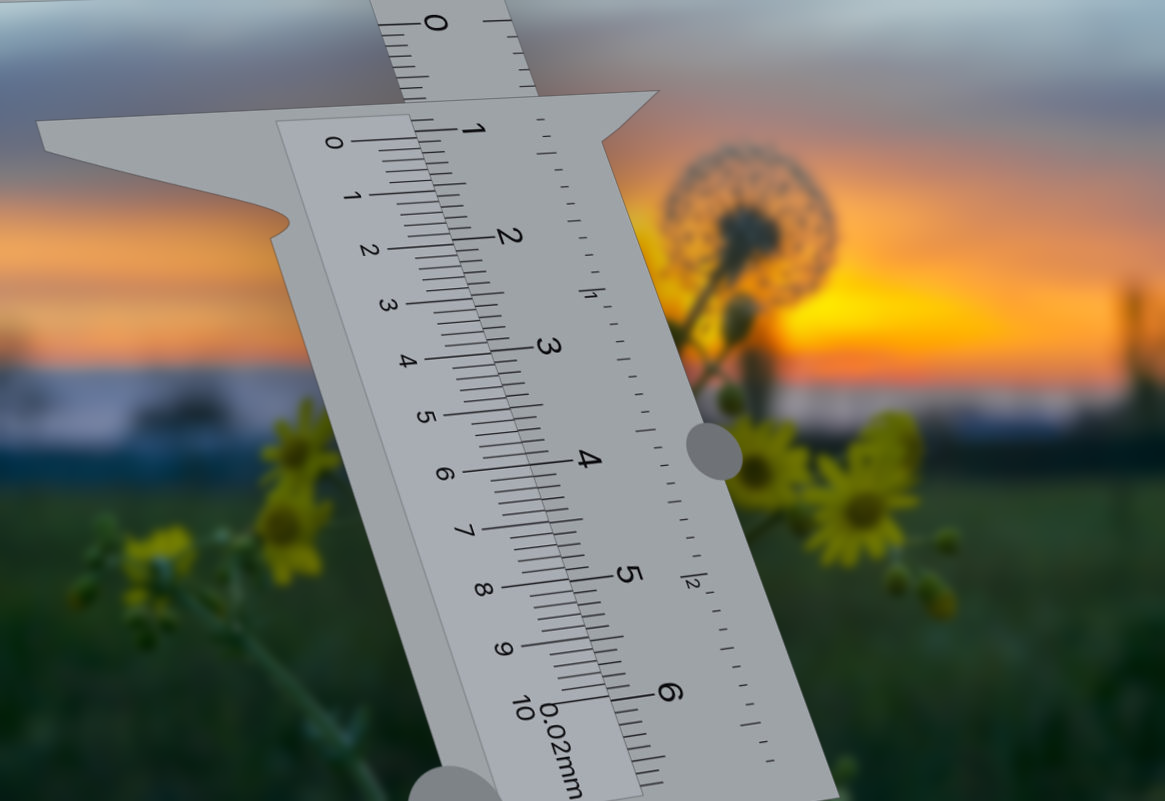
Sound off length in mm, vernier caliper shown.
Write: 10.6 mm
